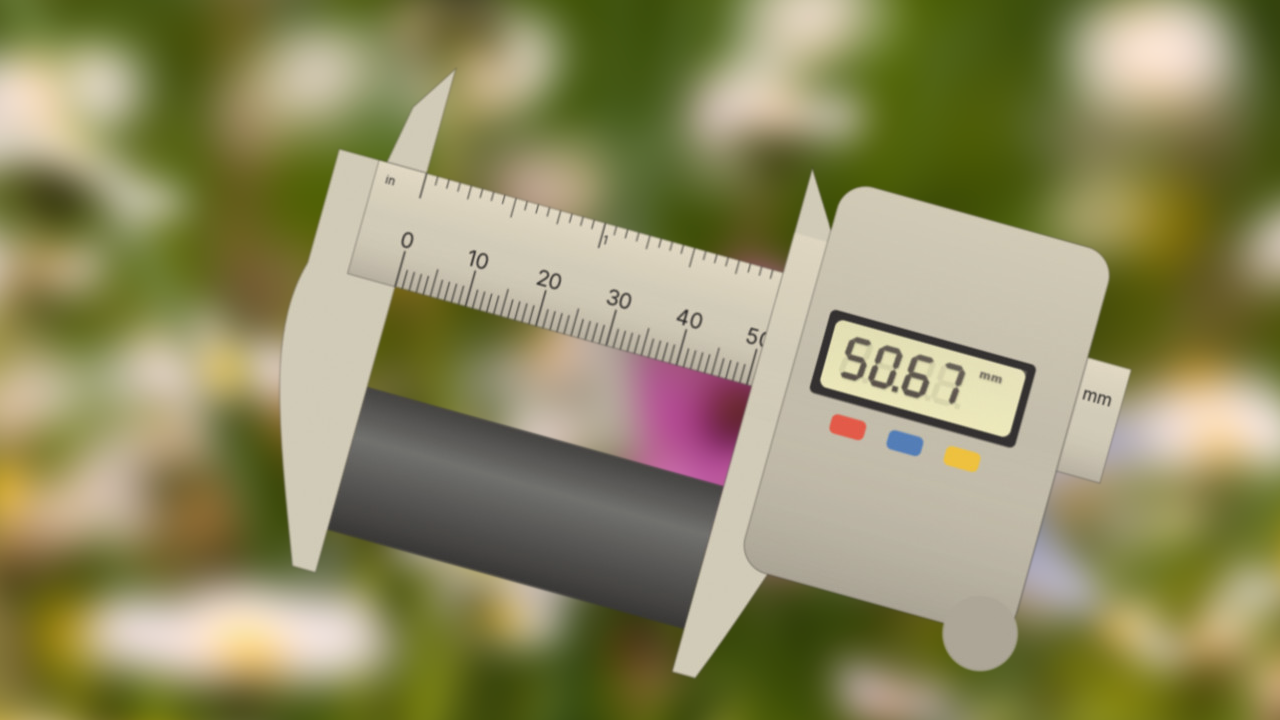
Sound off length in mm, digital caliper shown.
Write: 50.67 mm
